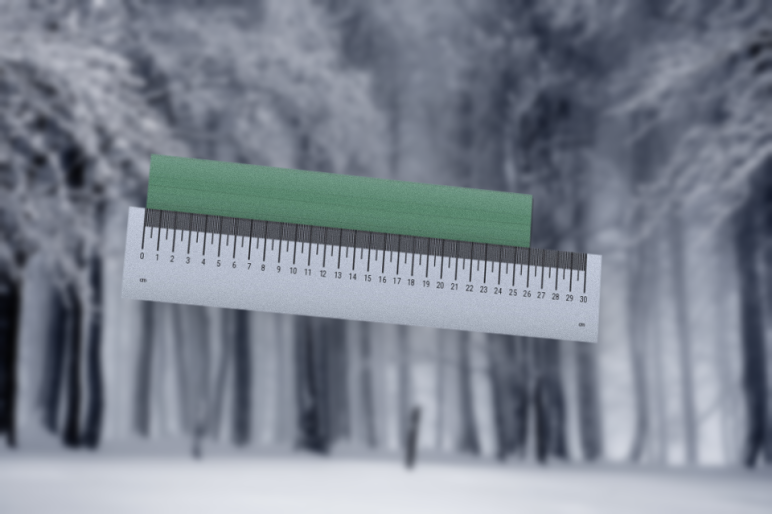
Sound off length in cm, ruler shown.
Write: 26 cm
